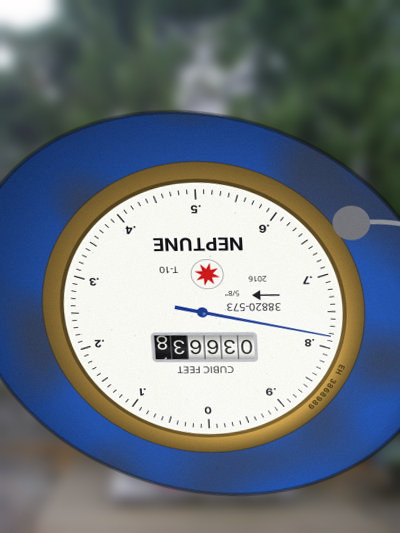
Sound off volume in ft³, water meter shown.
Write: 36637.78 ft³
